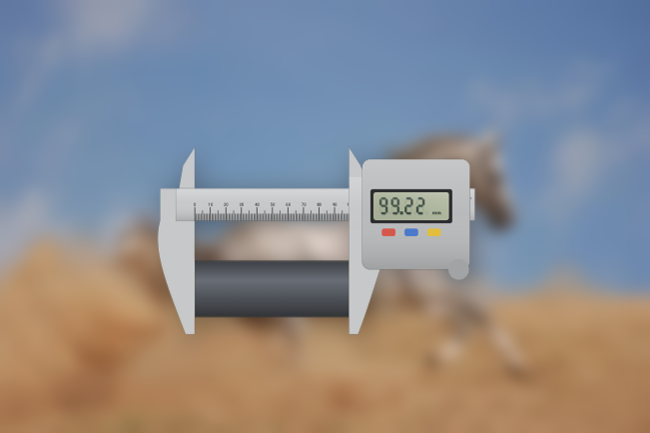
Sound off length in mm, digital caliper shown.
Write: 99.22 mm
